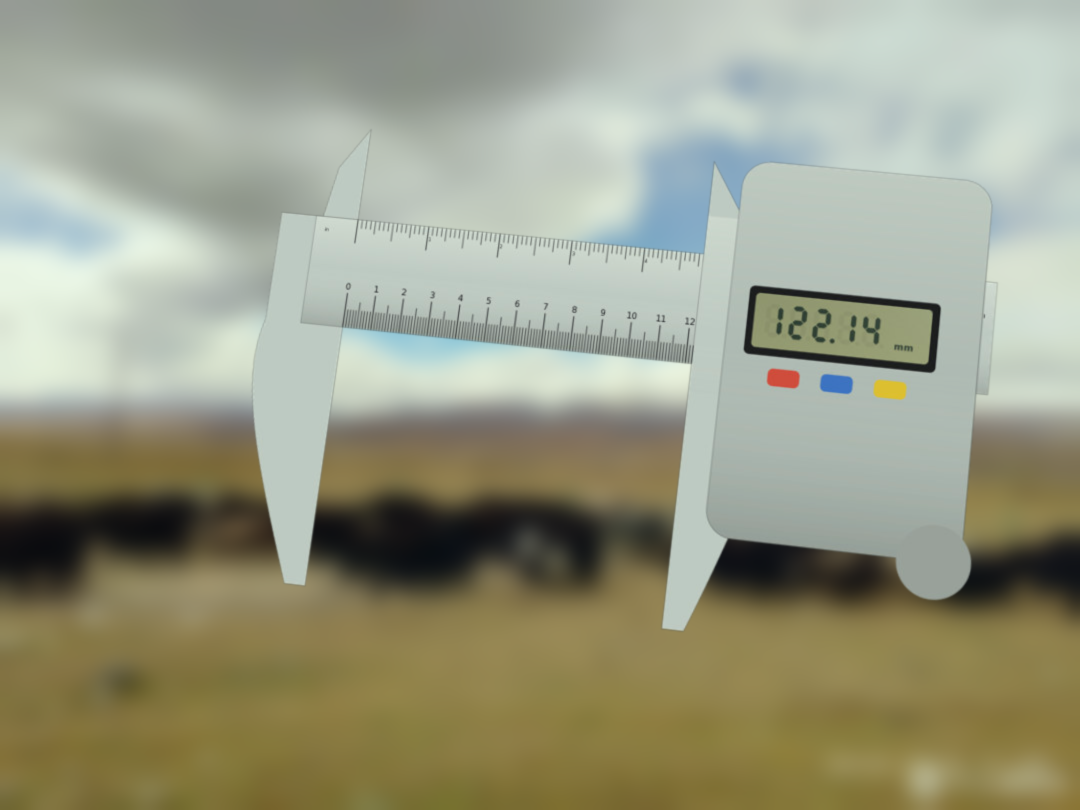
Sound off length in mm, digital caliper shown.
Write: 122.14 mm
